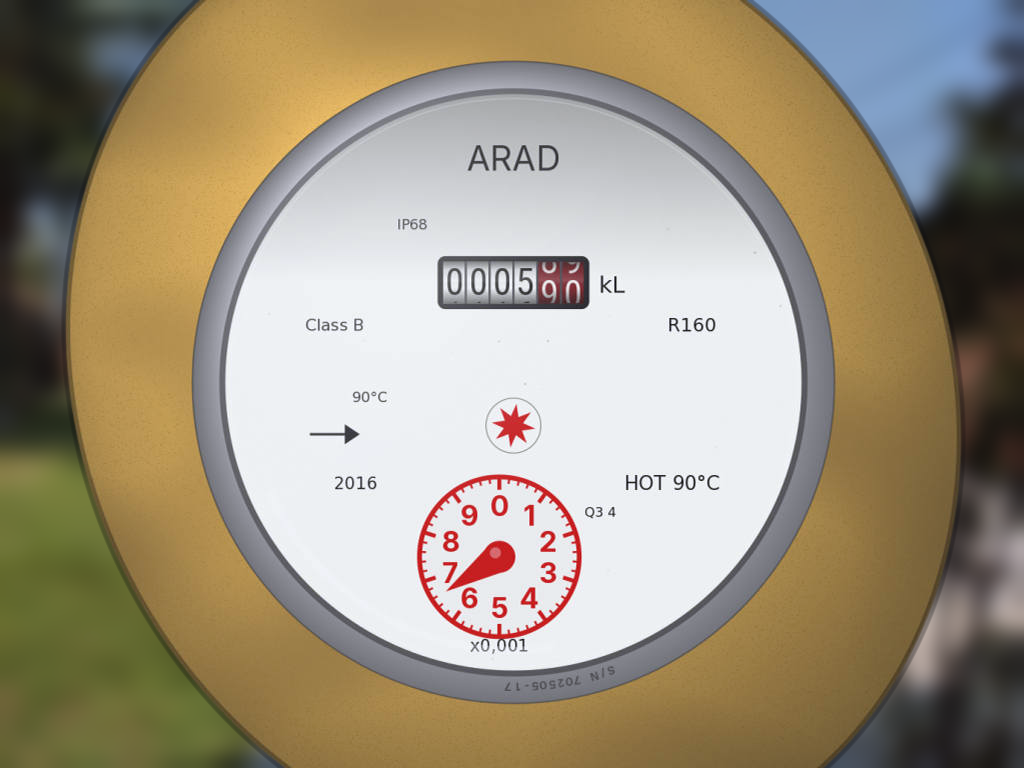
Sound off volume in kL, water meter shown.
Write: 5.896 kL
